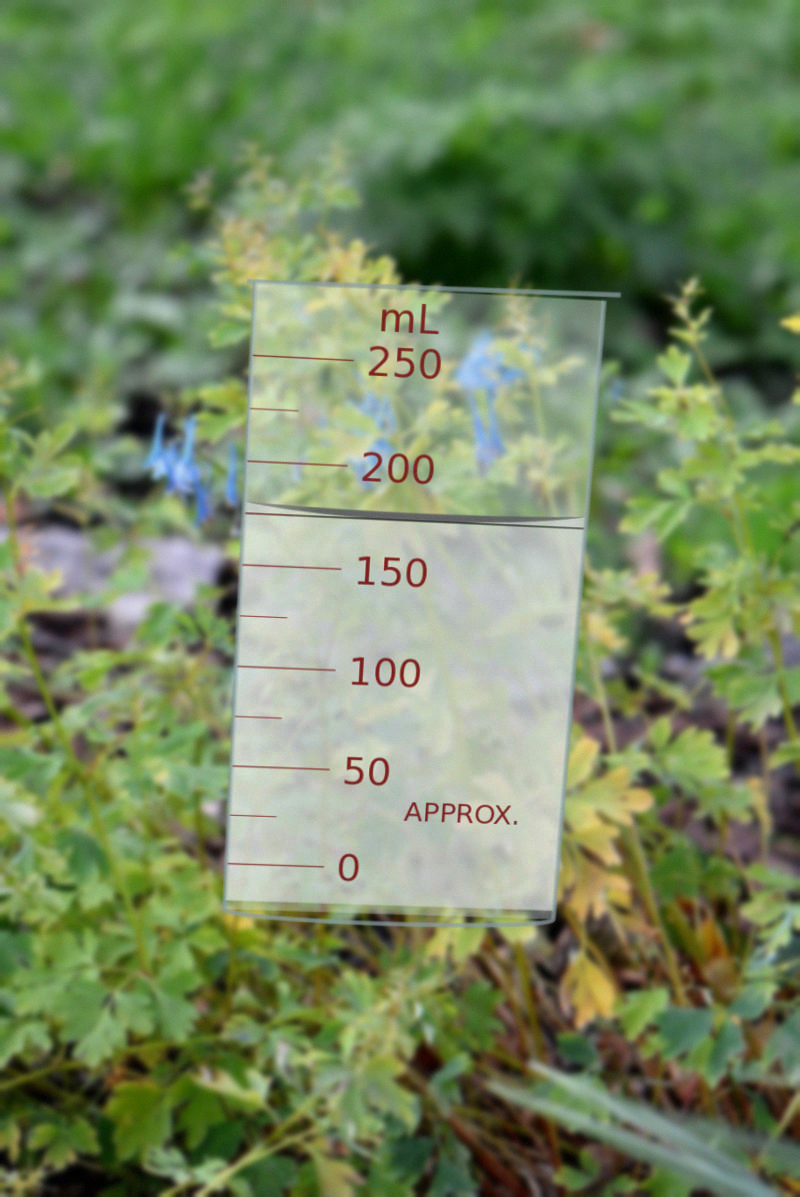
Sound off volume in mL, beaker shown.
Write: 175 mL
